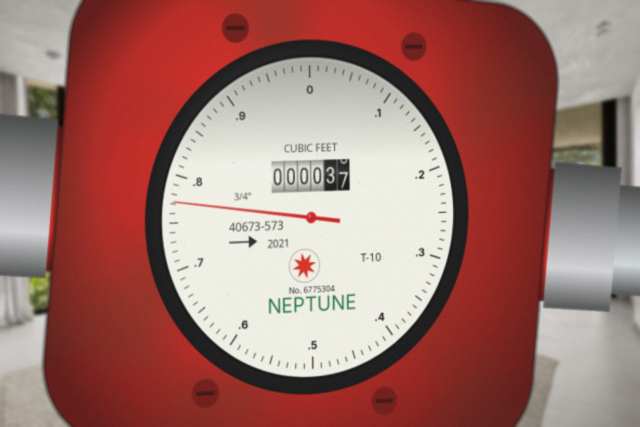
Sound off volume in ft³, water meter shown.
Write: 36.77 ft³
